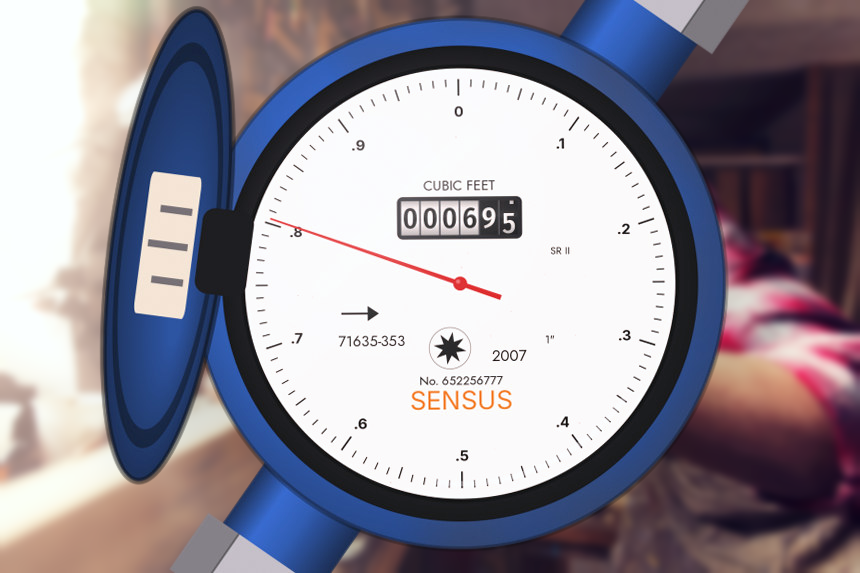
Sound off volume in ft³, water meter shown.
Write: 694.80 ft³
